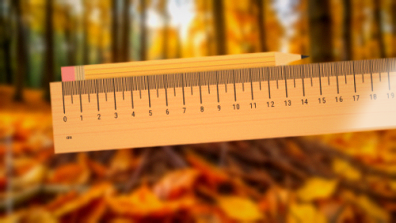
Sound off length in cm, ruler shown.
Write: 14.5 cm
